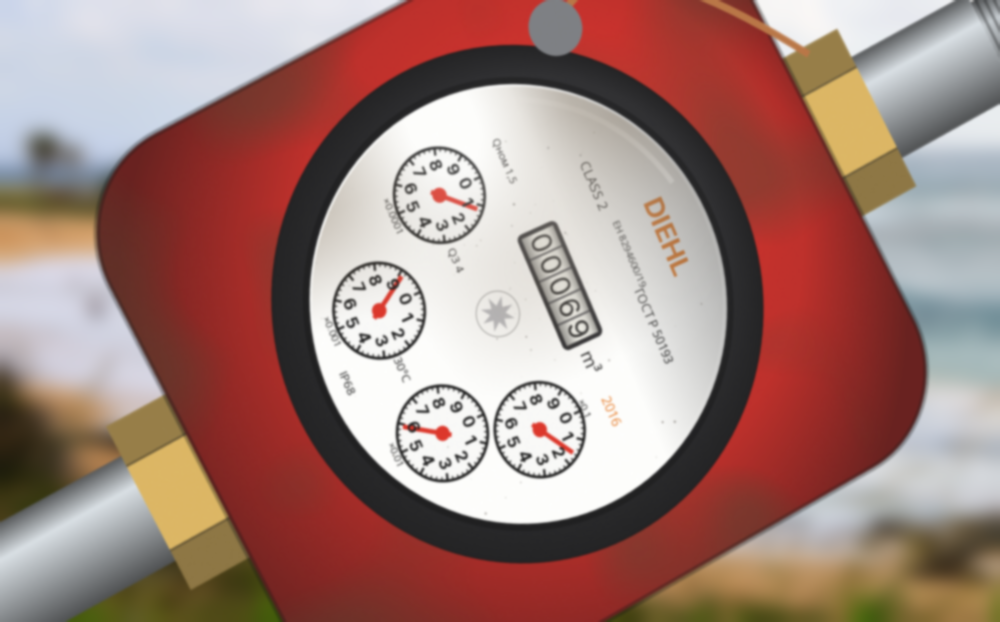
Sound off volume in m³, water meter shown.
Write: 69.1591 m³
